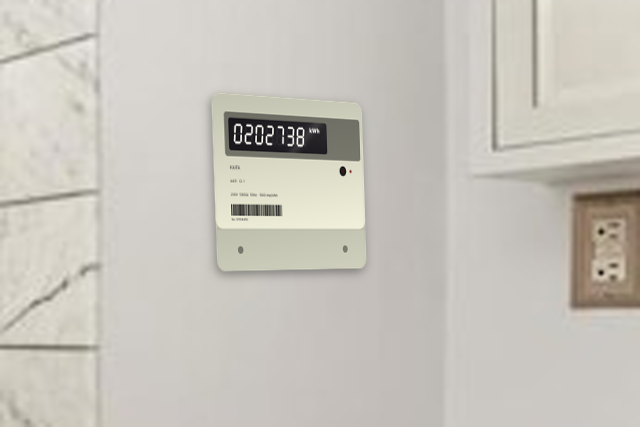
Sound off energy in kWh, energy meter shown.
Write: 202738 kWh
